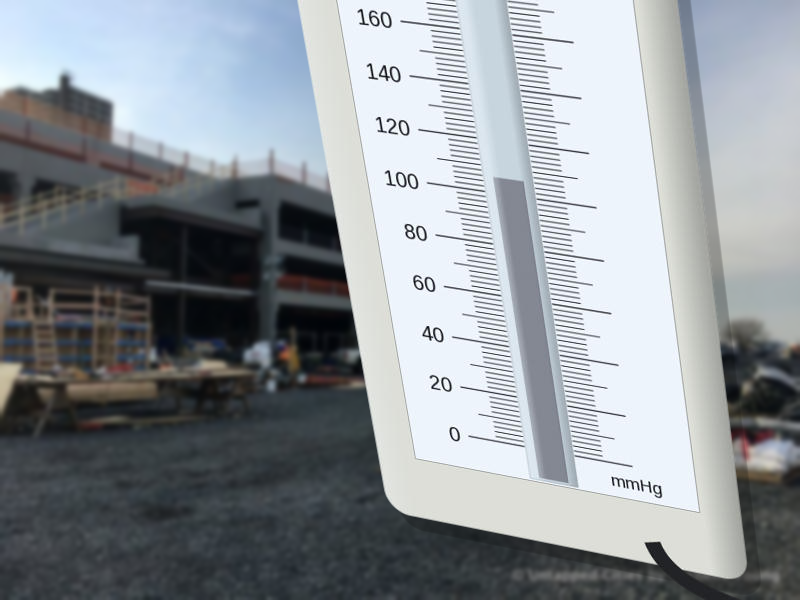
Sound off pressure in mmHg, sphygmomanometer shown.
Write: 106 mmHg
